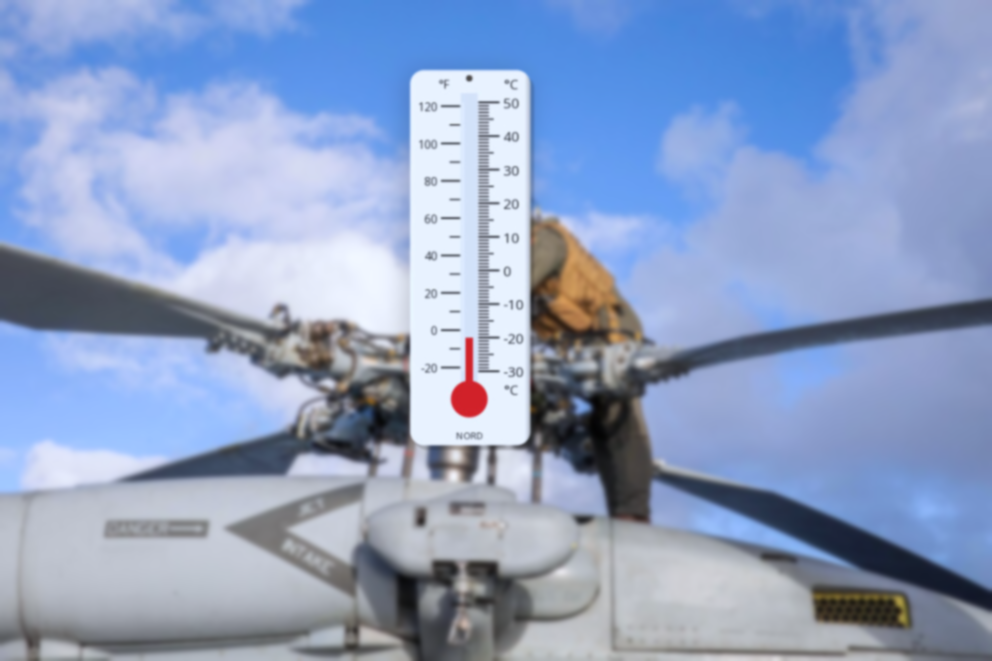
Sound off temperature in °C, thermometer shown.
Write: -20 °C
